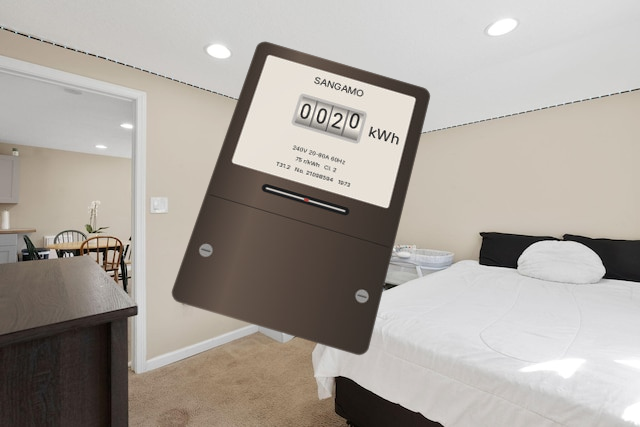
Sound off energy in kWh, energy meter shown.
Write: 20 kWh
